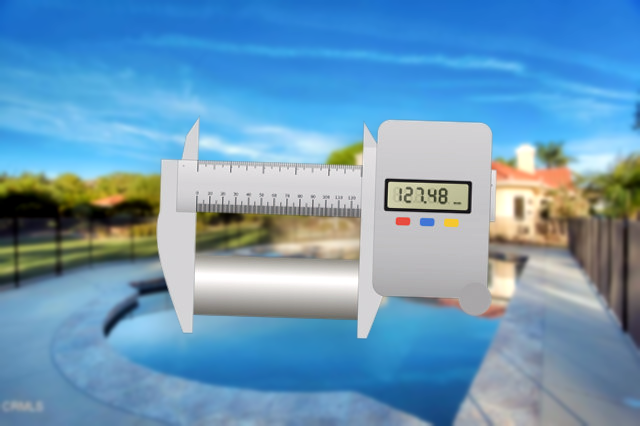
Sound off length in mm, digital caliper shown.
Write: 127.48 mm
